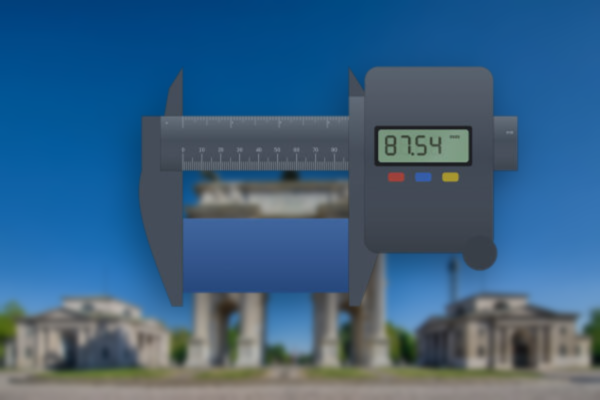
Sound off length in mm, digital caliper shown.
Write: 87.54 mm
